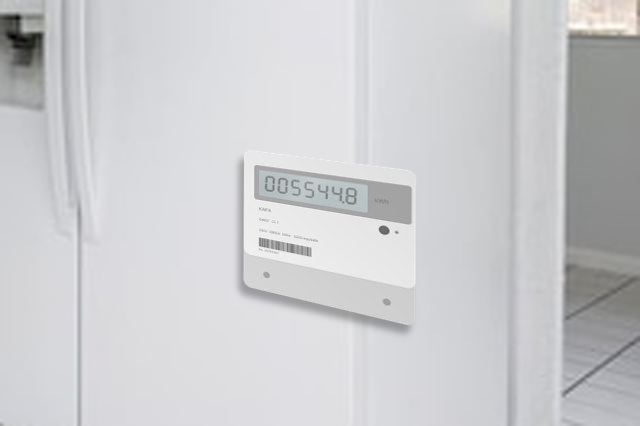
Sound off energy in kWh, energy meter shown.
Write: 5544.8 kWh
